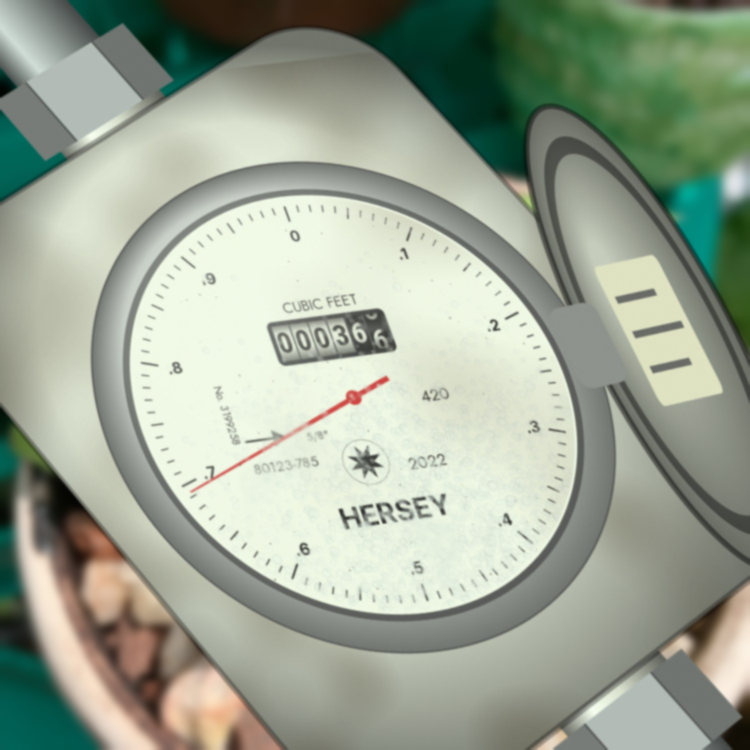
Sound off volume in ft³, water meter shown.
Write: 365.69 ft³
